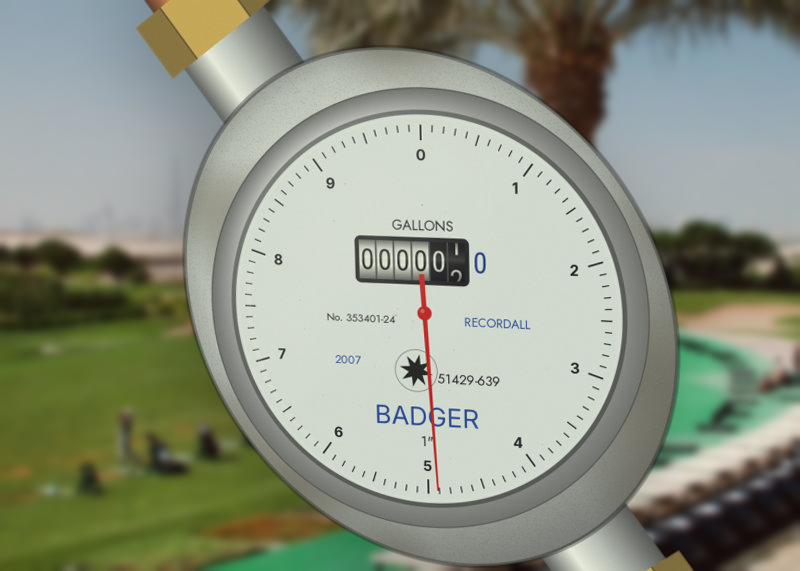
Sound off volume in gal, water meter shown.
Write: 14.9 gal
